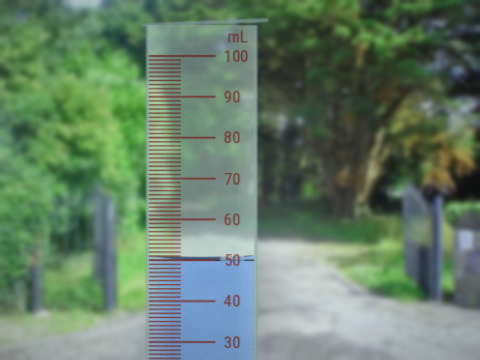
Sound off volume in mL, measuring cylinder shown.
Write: 50 mL
